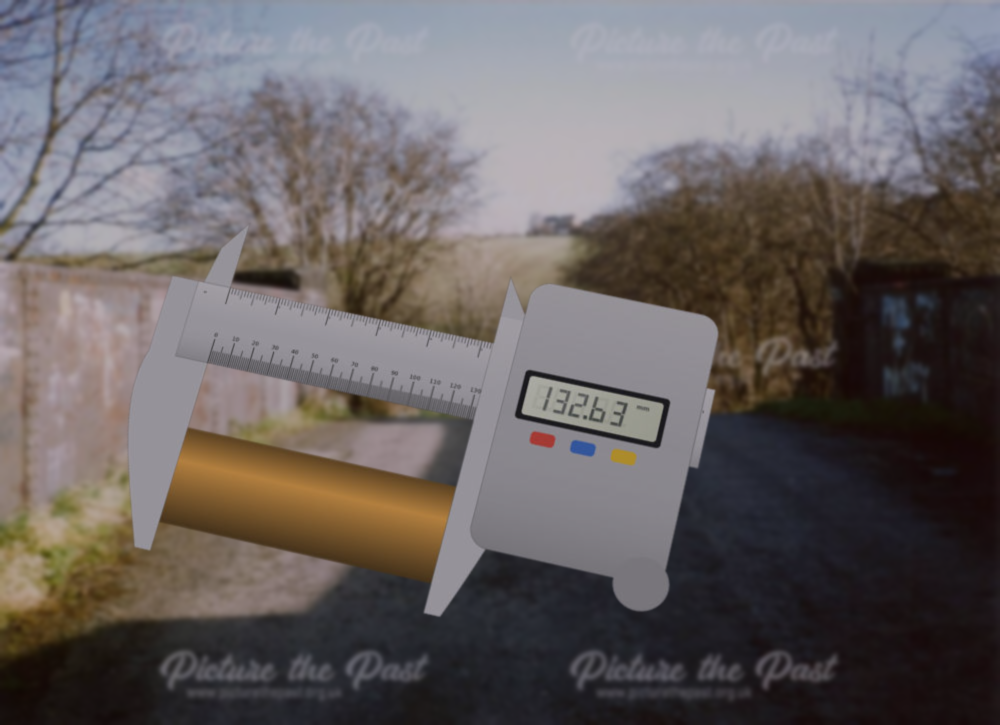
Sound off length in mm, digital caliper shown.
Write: 132.63 mm
